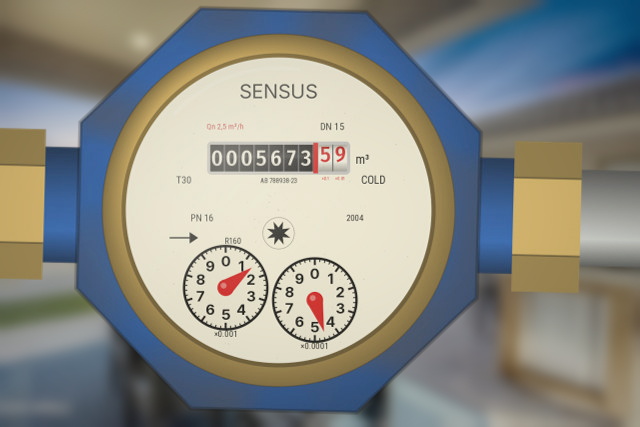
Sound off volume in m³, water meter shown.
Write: 5673.5914 m³
